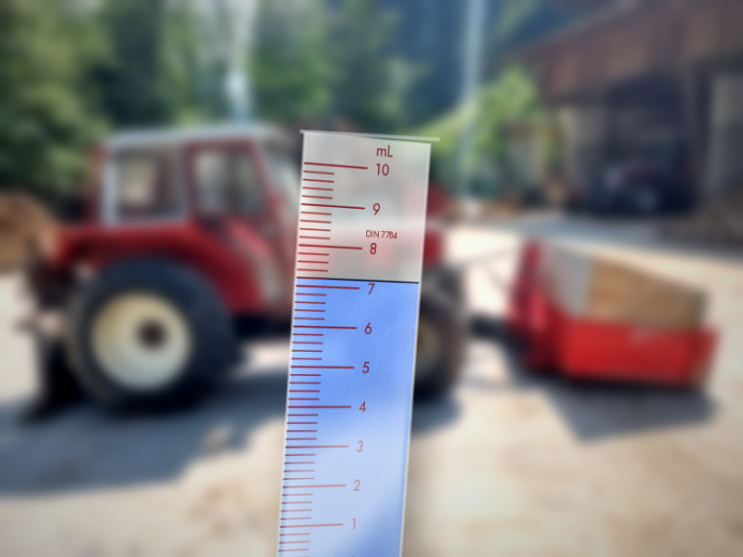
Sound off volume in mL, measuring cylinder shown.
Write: 7.2 mL
